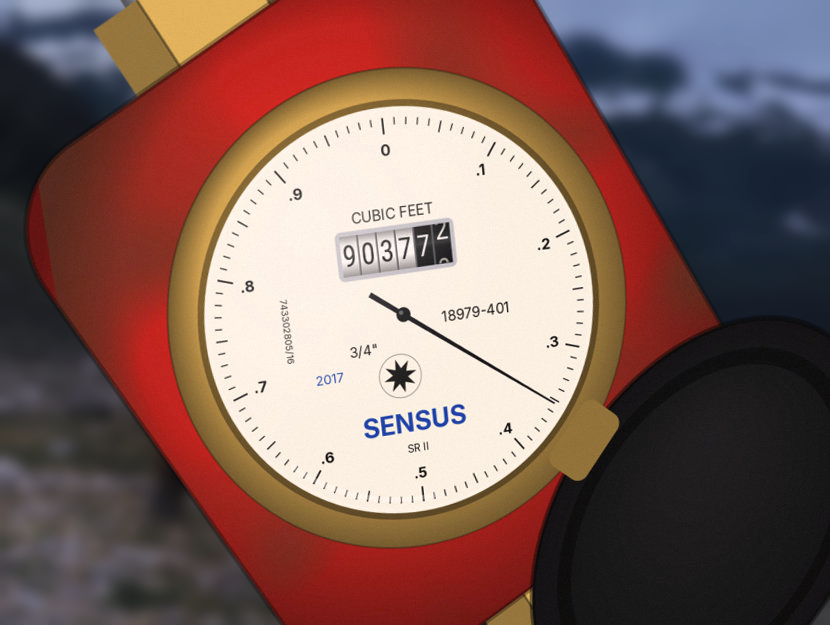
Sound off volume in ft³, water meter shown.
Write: 903772.35 ft³
